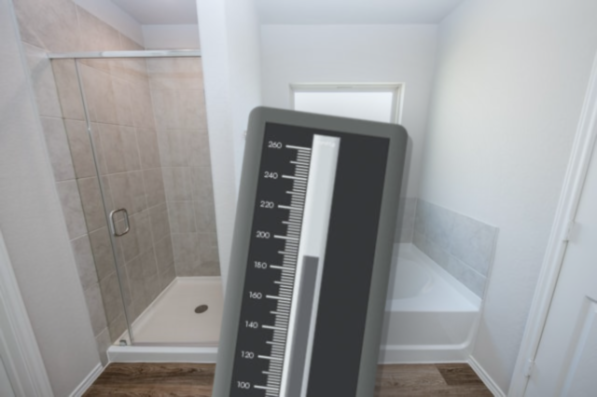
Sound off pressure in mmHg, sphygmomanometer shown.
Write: 190 mmHg
